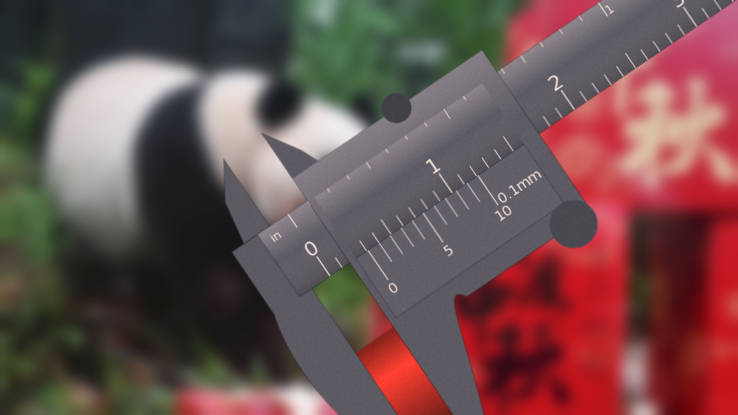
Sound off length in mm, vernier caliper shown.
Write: 3.1 mm
